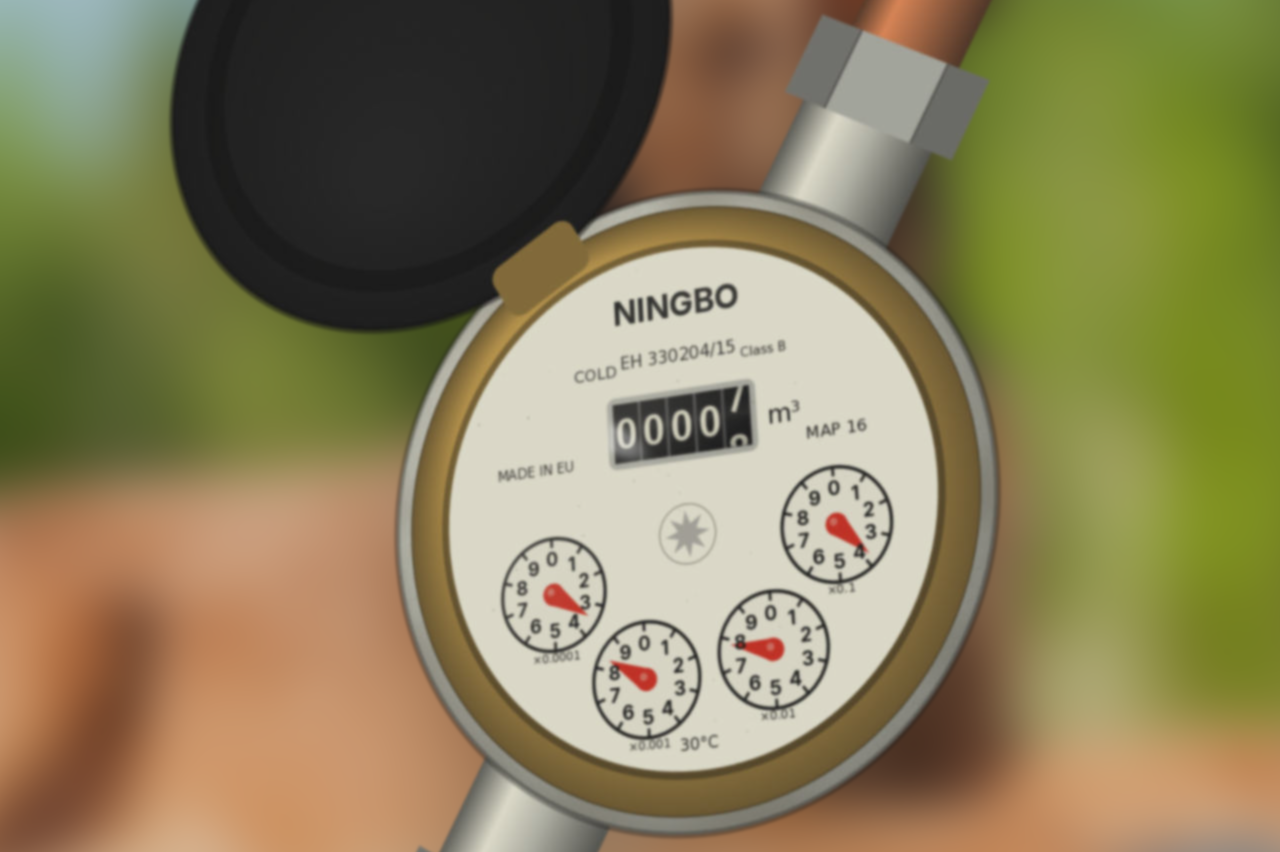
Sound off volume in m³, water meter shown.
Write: 7.3783 m³
